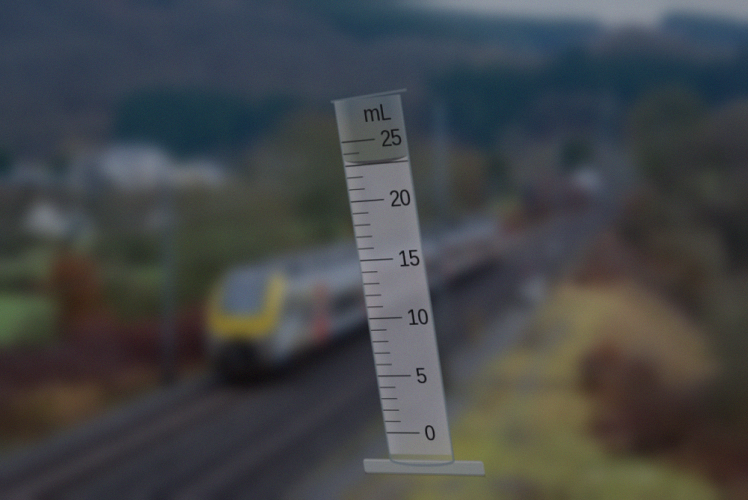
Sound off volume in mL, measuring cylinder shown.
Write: 23 mL
